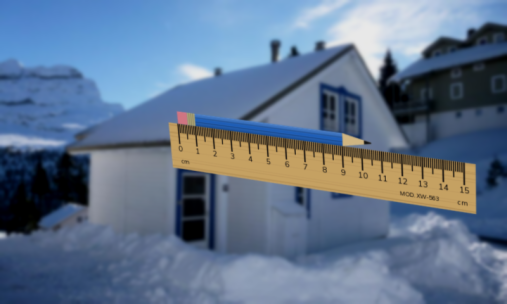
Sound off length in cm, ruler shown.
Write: 10.5 cm
